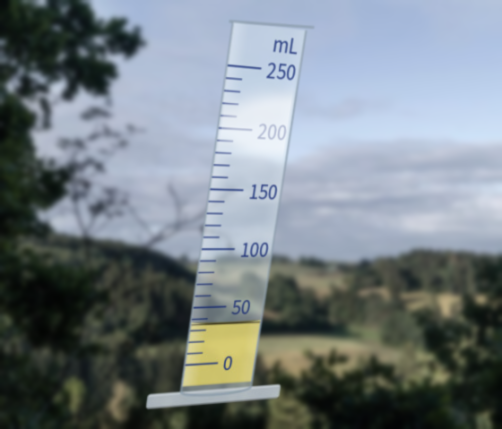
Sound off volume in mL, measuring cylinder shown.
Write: 35 mL
